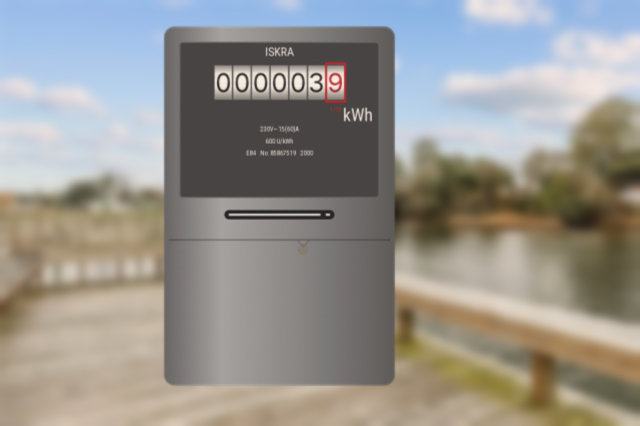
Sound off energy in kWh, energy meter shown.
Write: 3.9 kWh
